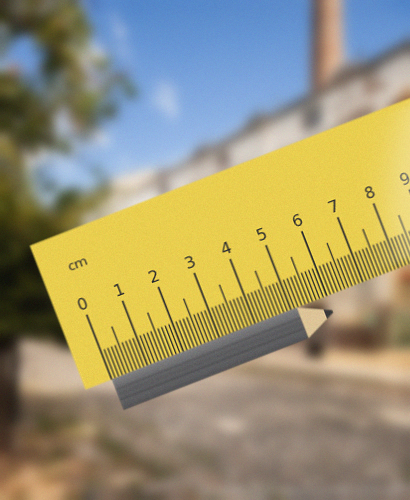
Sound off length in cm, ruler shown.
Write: 6 cm
